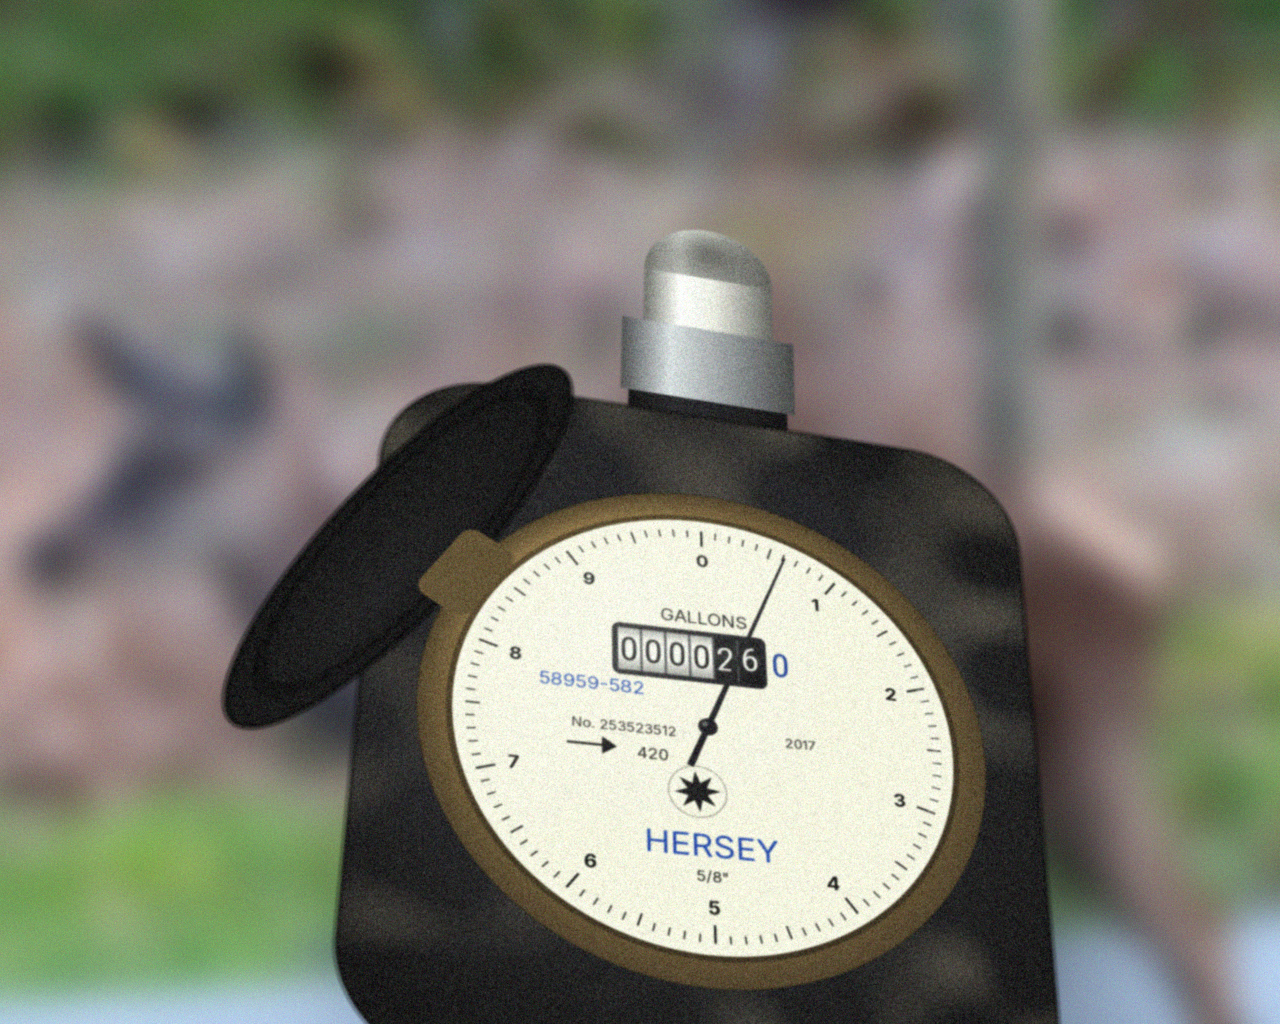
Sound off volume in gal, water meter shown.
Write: 260.6 gal
